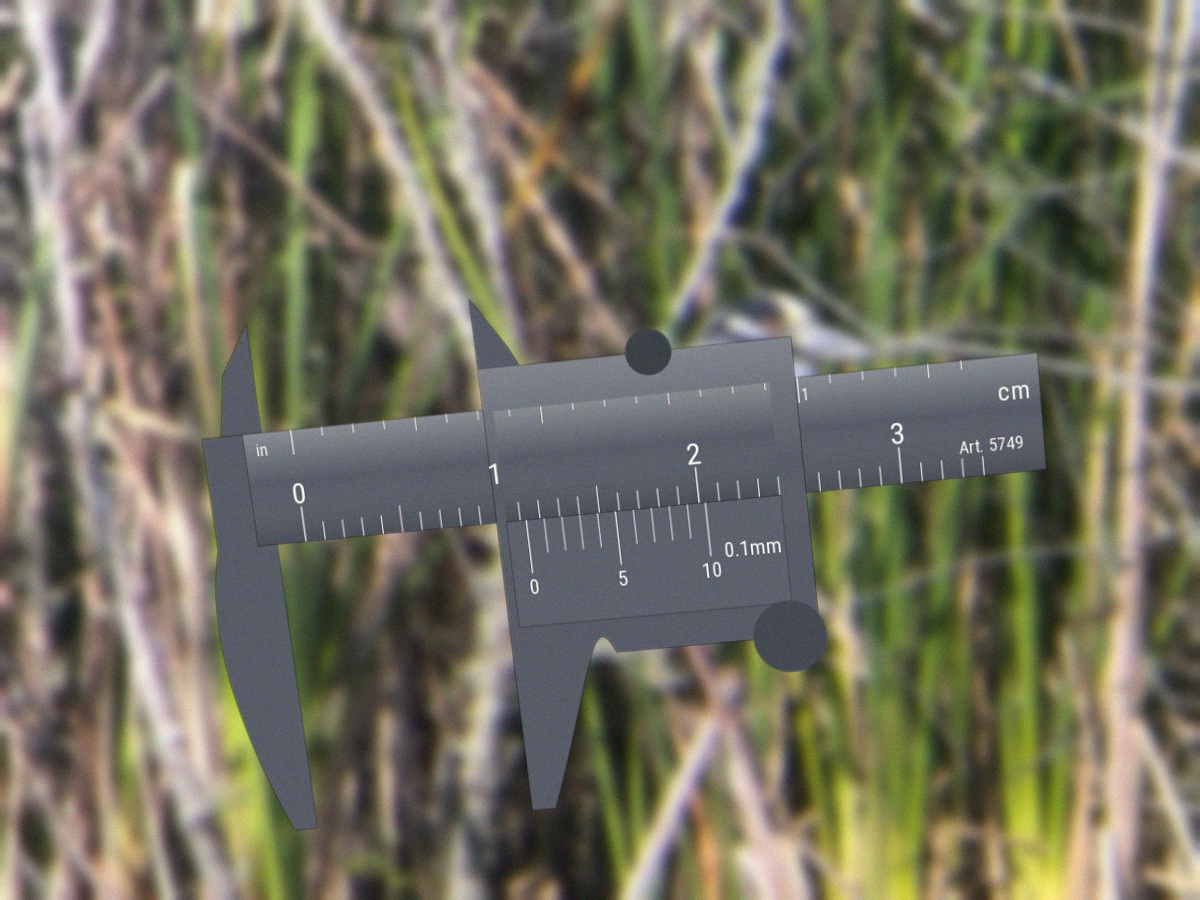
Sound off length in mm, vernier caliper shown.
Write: 11.3 mm
